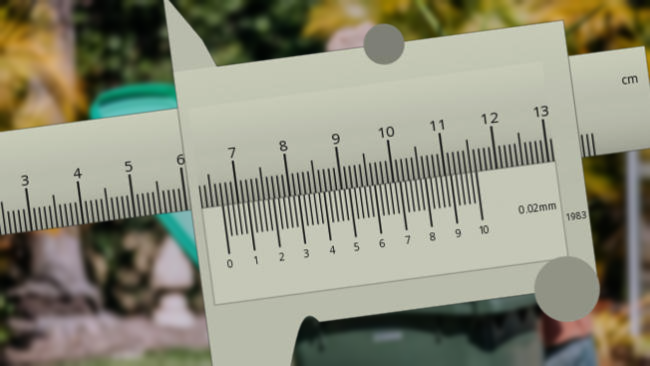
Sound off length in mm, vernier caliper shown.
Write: 67.0 mm
